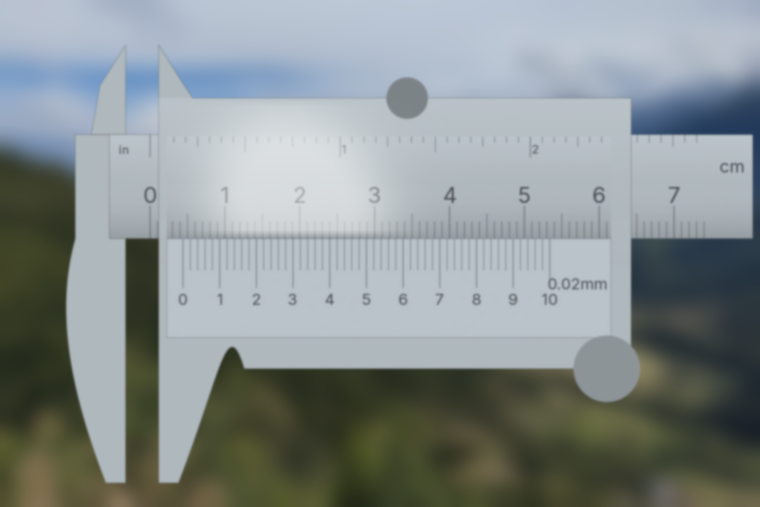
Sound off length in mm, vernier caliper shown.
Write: 4.4 mm
